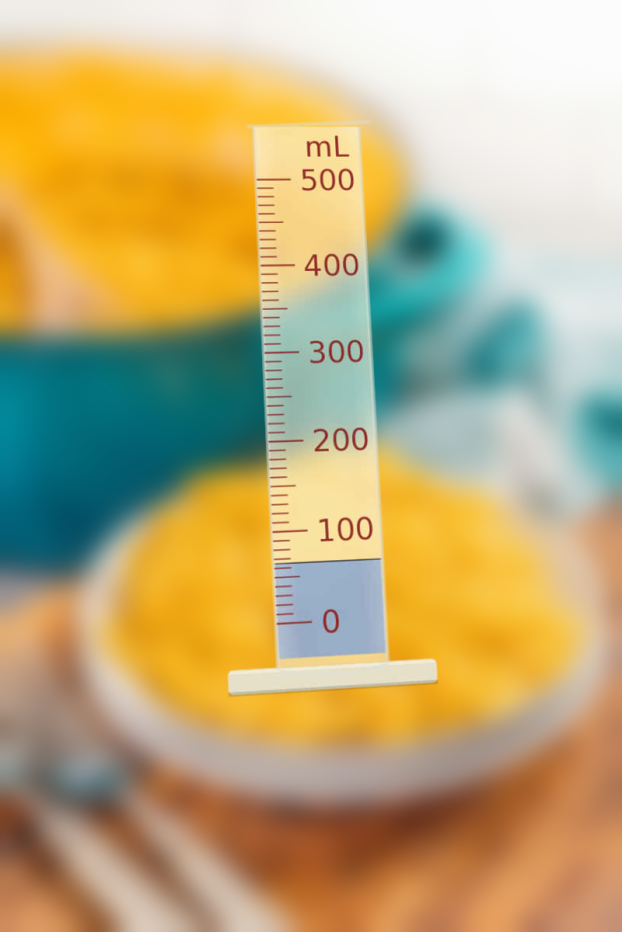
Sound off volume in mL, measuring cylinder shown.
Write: 65 mL
